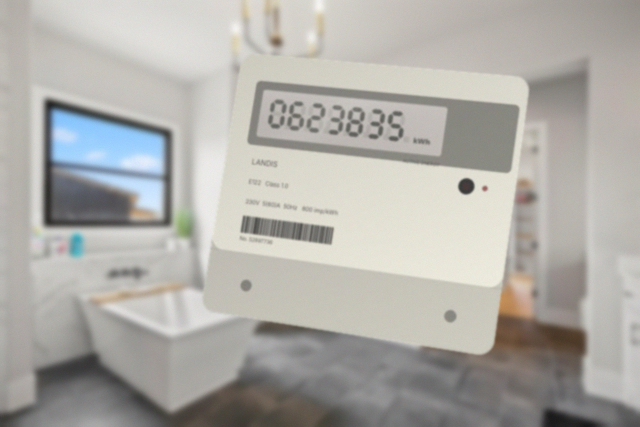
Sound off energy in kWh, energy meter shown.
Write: 623835 kWh
